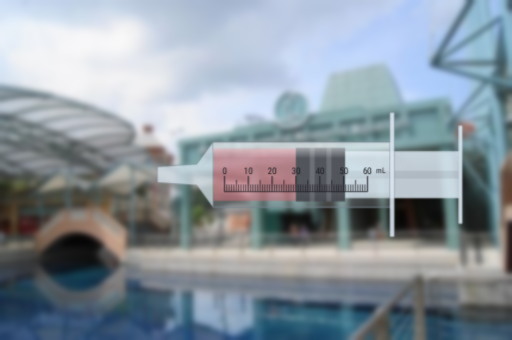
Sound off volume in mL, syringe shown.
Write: 30 mL
